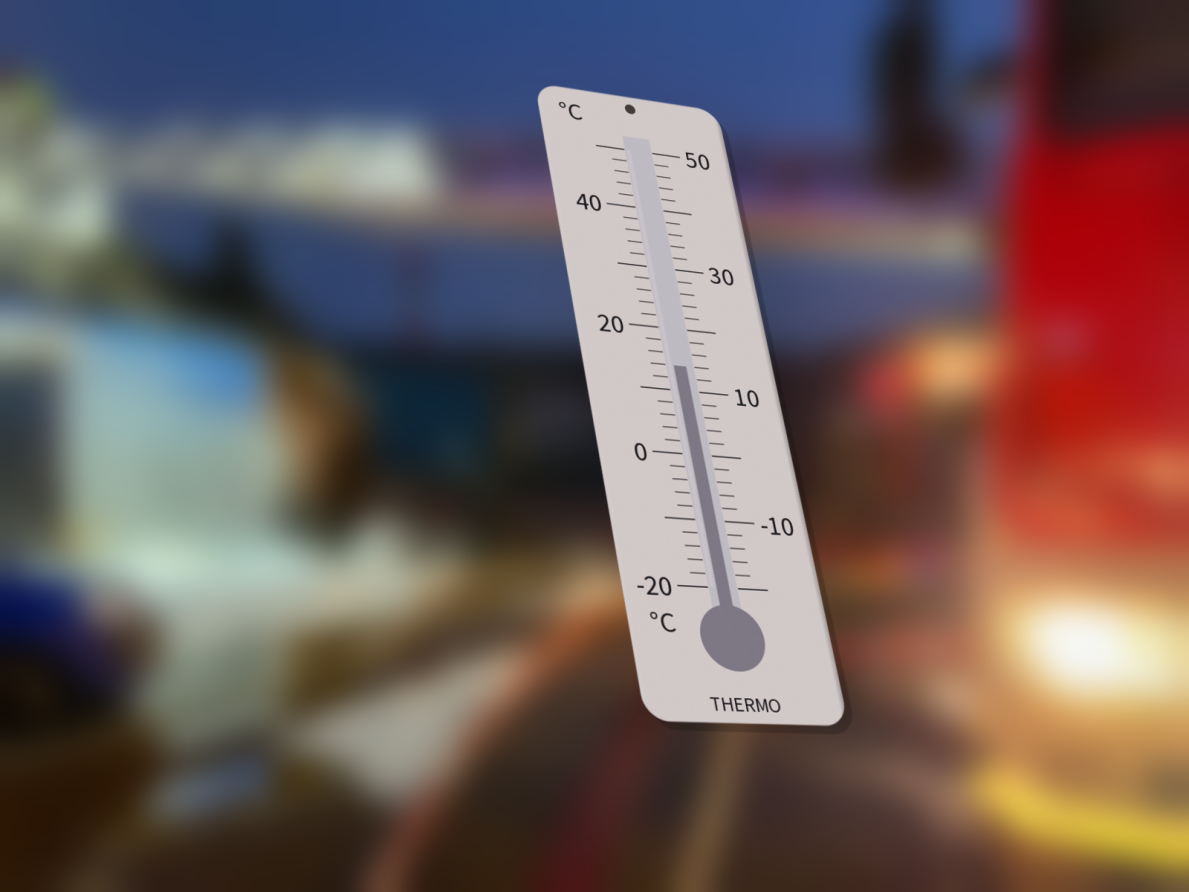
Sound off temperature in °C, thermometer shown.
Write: 14 °C
